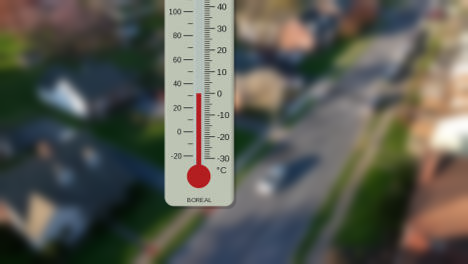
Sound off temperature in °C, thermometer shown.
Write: 0 °C
